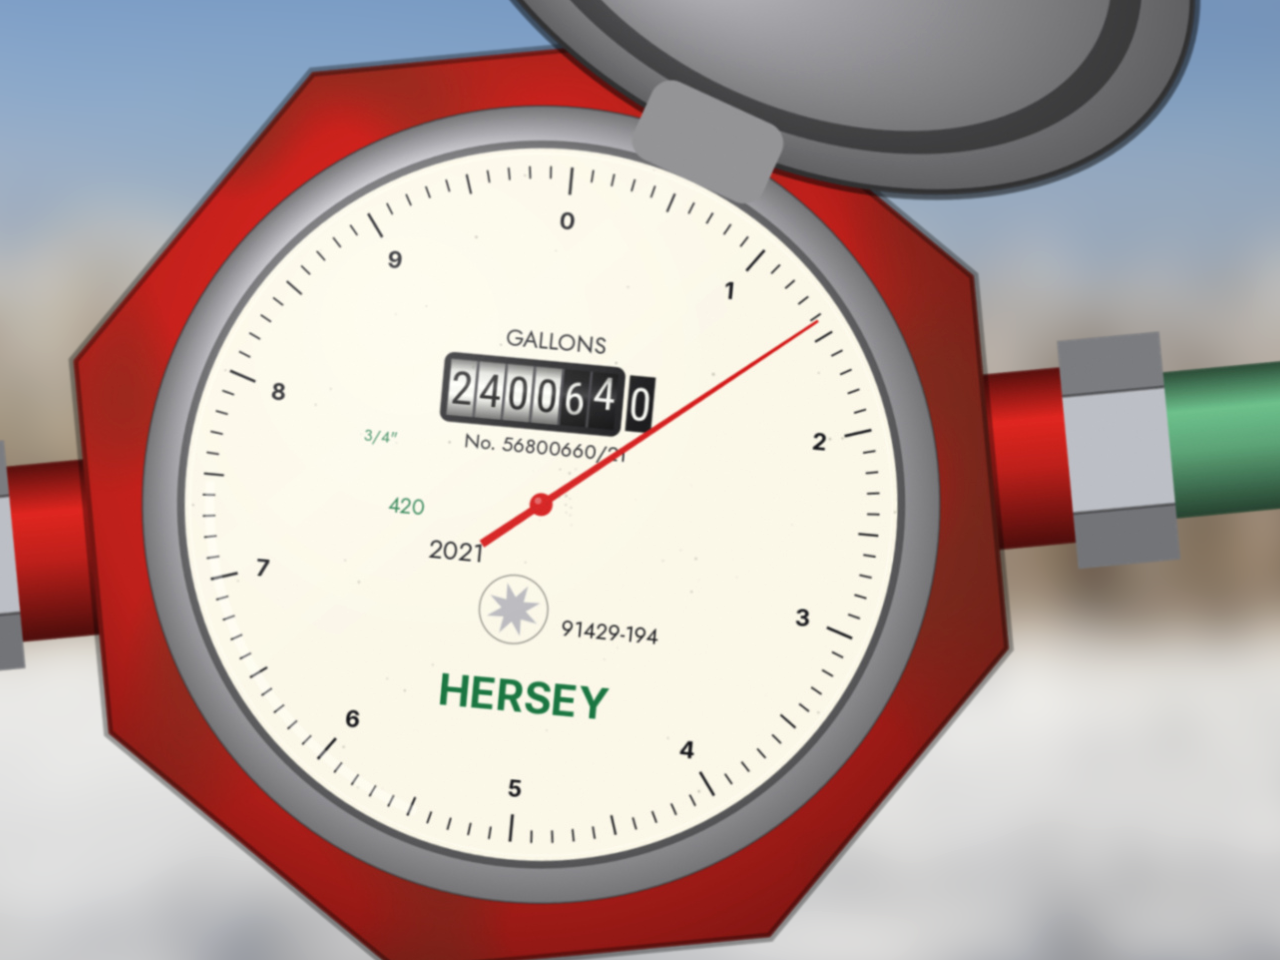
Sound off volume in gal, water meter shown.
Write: 2400641.4 gal
